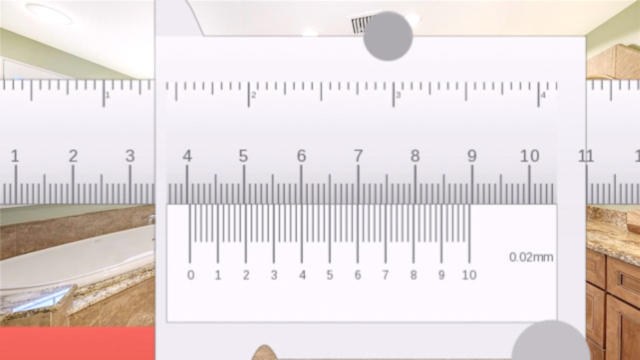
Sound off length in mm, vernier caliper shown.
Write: 40.5 mm
